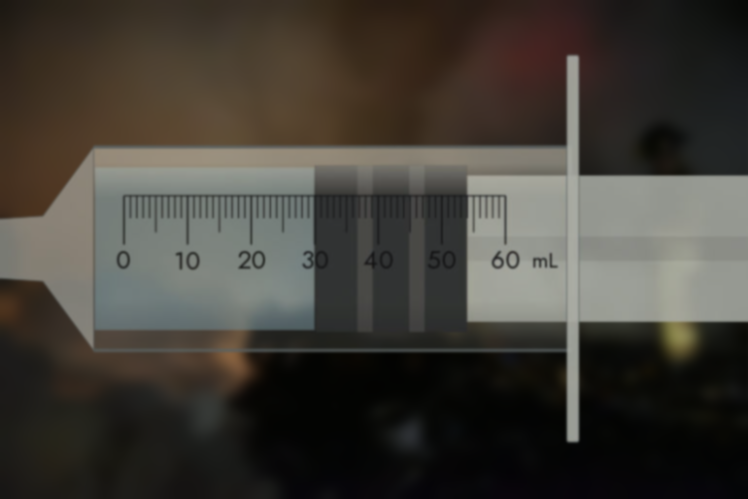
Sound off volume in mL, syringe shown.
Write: 30 mL
